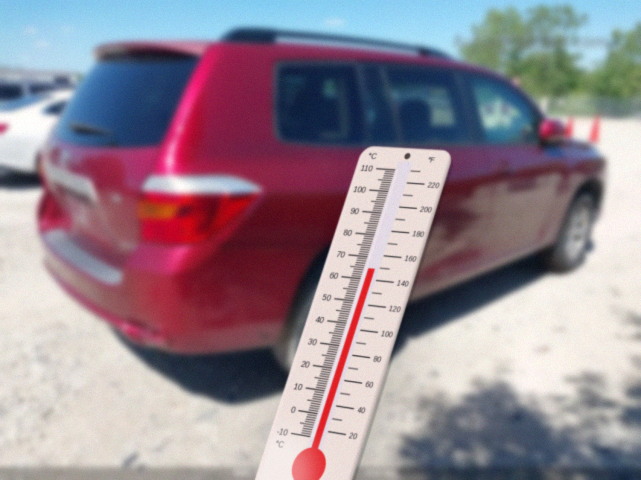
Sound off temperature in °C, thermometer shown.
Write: 65 °C
